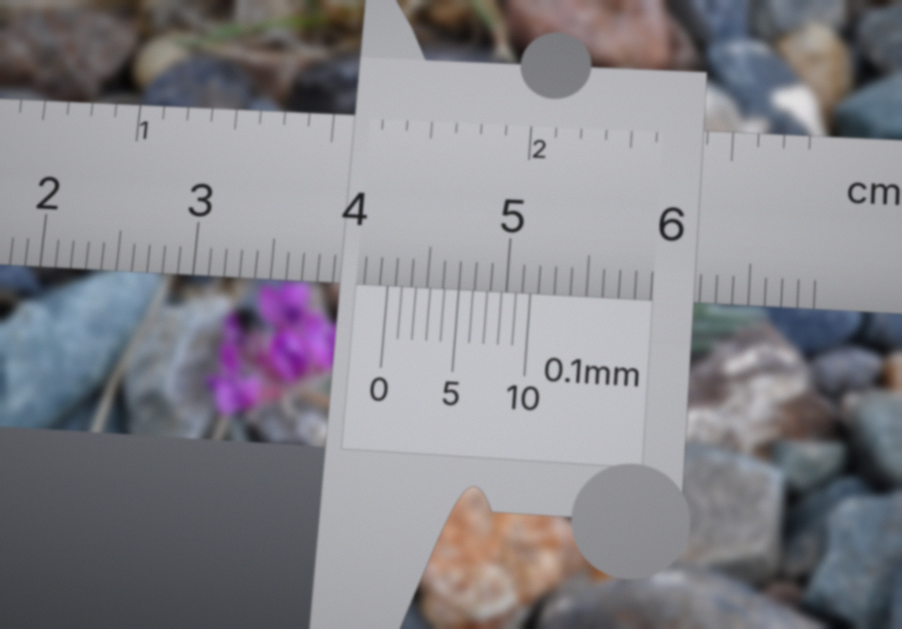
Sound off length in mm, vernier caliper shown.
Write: 42.5 mm
